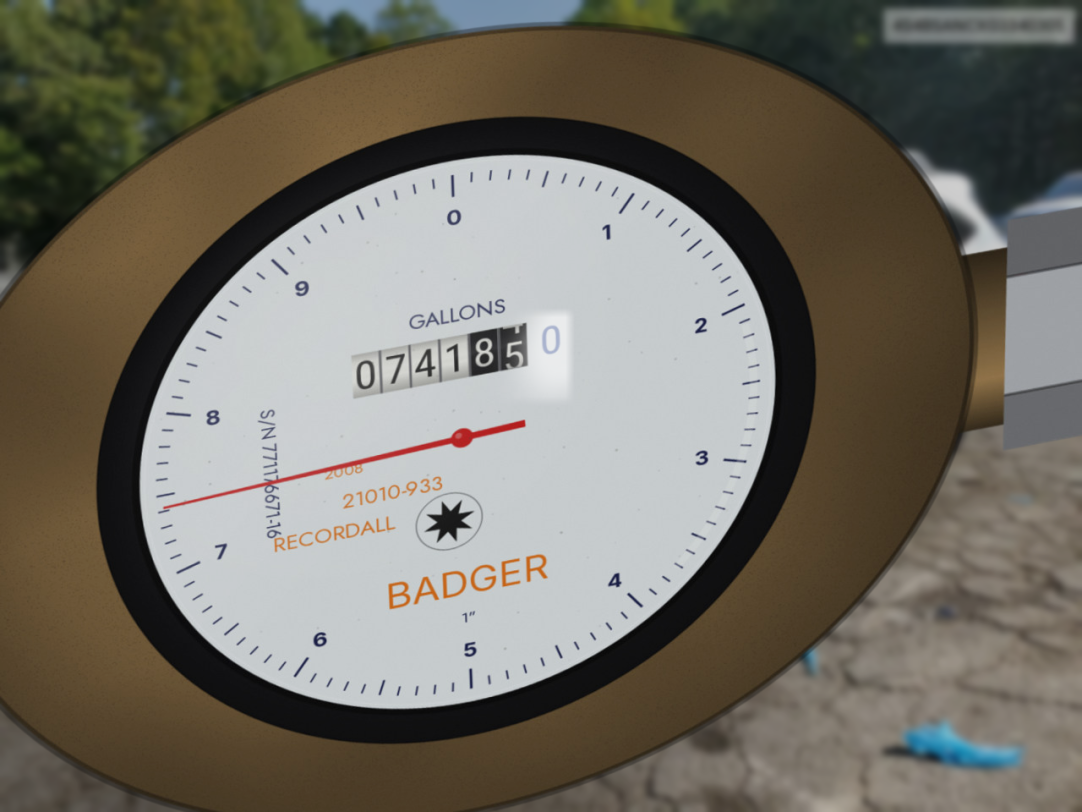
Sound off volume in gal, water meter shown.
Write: 741847.4 gal
